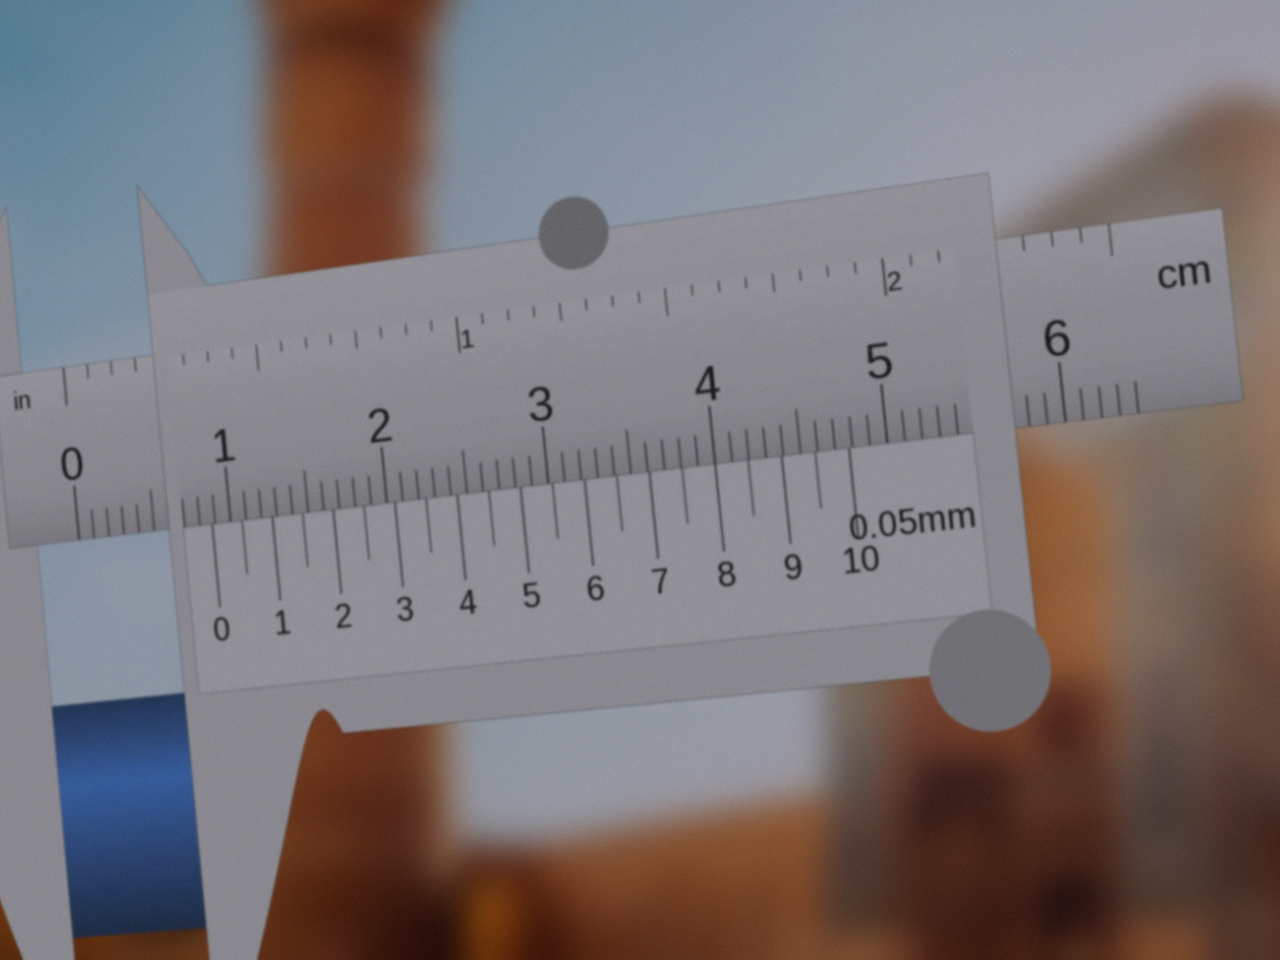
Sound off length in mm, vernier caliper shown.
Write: 8.8 mm
